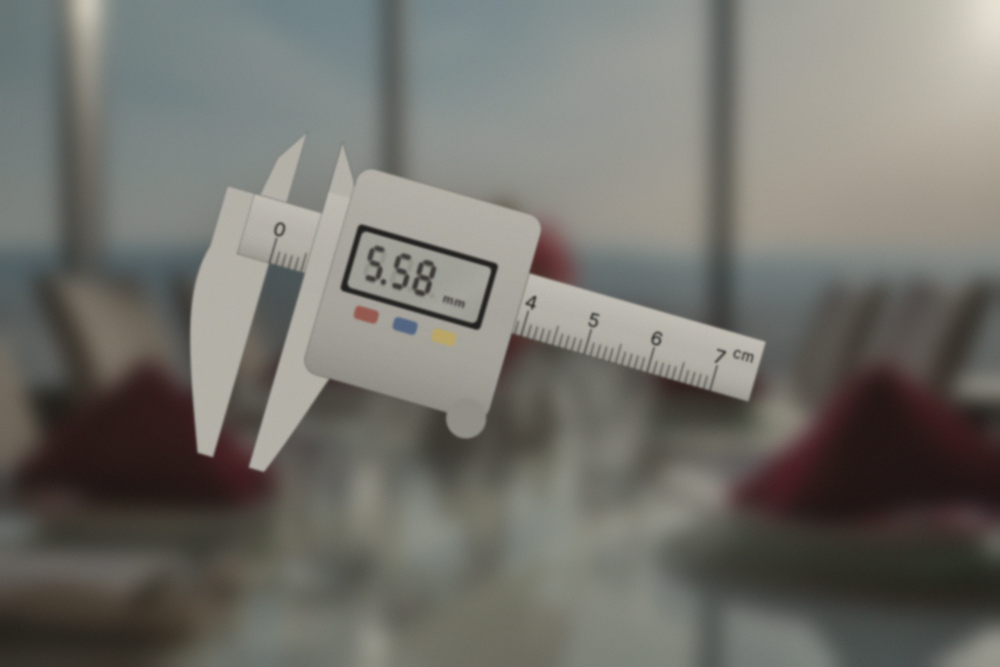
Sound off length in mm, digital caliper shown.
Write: 5.58 mm
